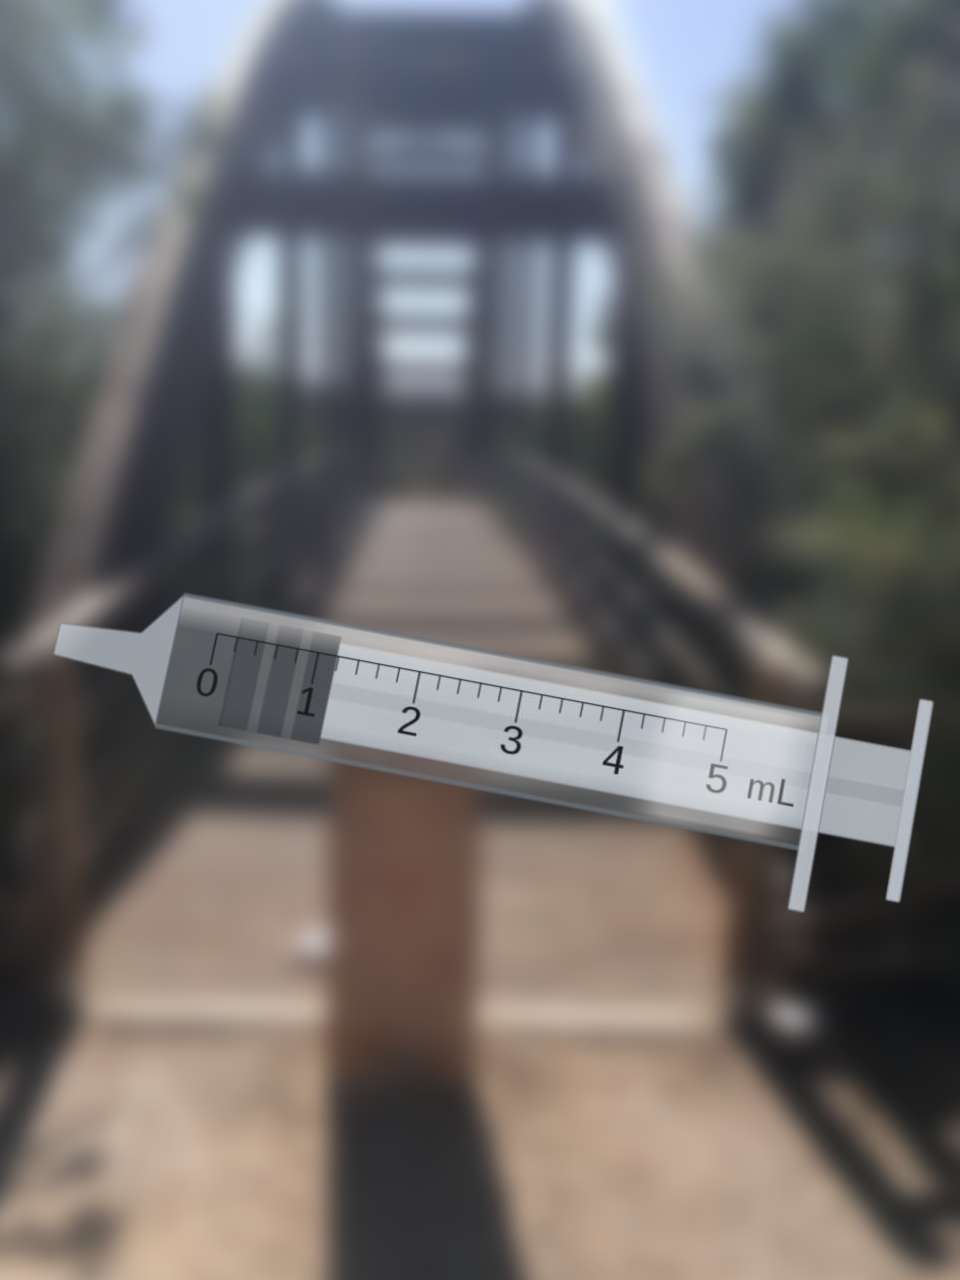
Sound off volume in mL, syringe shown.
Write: 0.2 mL
